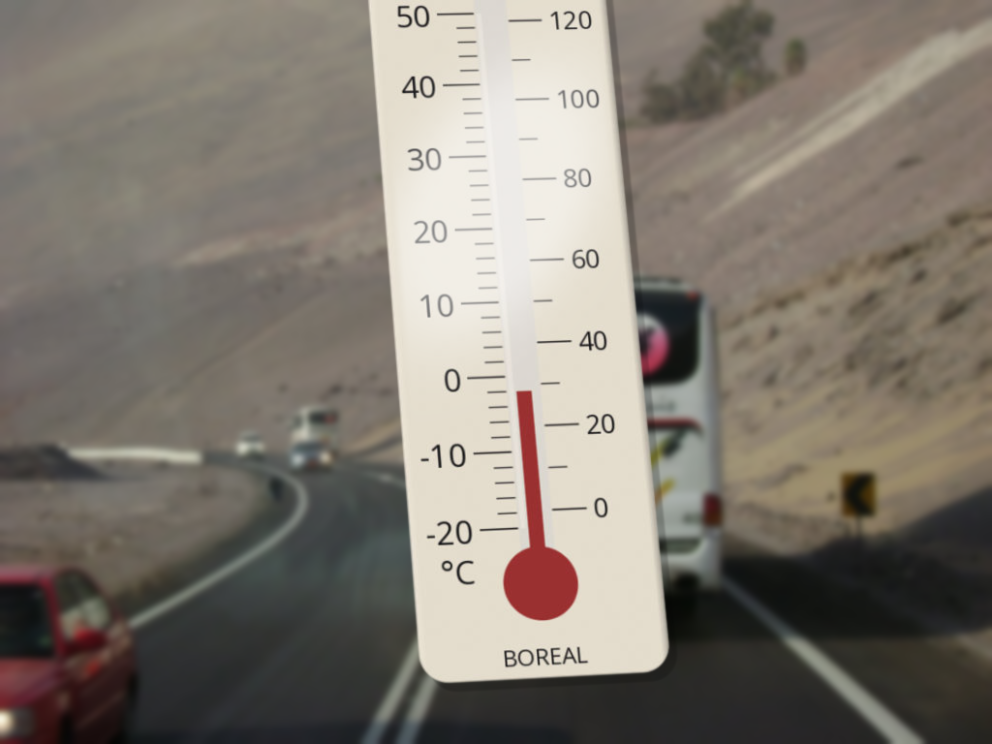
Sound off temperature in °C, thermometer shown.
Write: -2 °C
